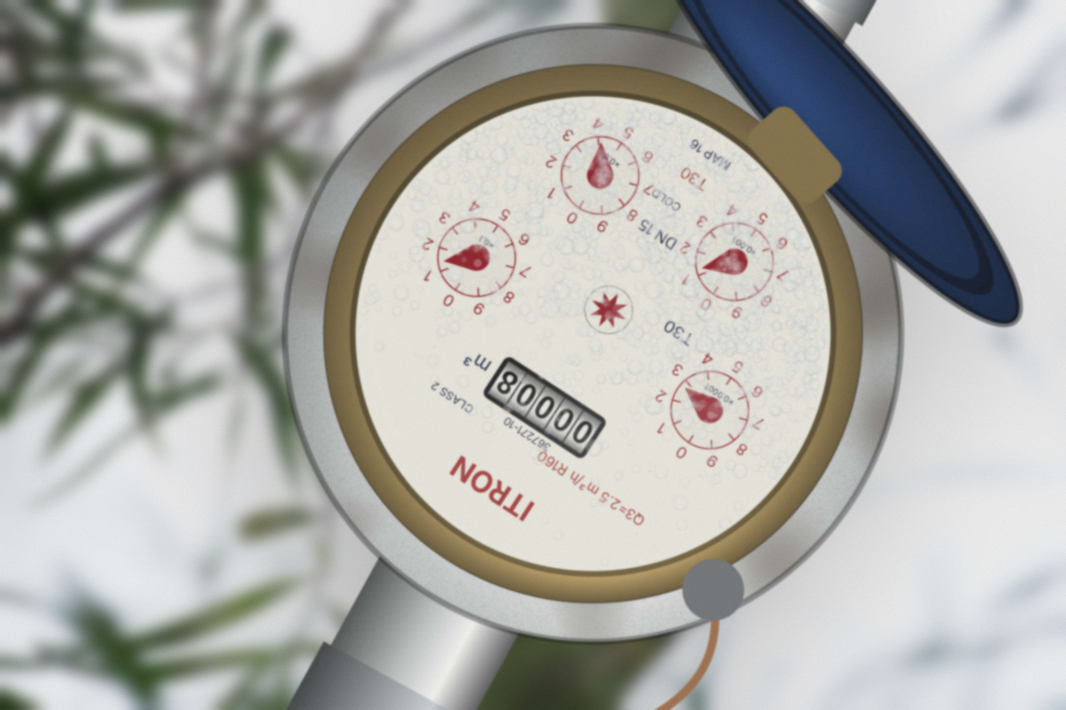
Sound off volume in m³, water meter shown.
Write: 8.1412 m³
